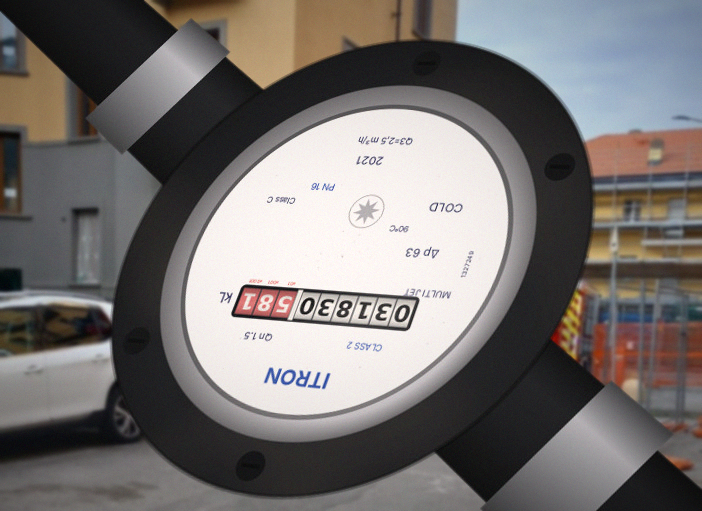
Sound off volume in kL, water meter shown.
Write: 31830.581 kL
